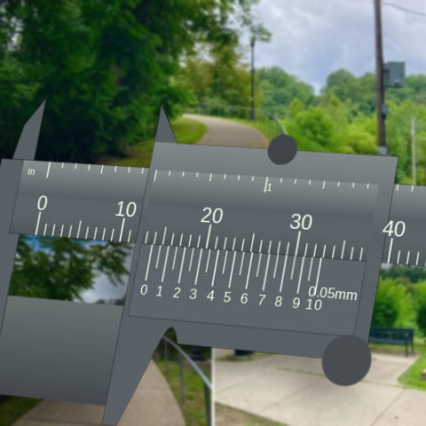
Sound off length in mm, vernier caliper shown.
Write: 13.8 mm
